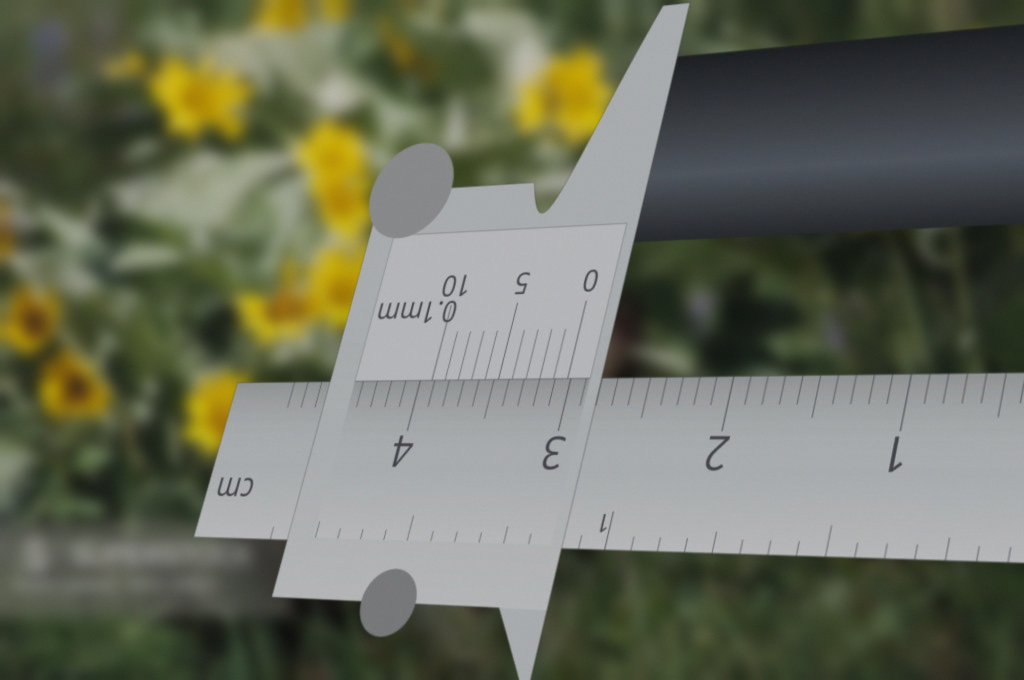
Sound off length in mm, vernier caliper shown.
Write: 30.2 mm
